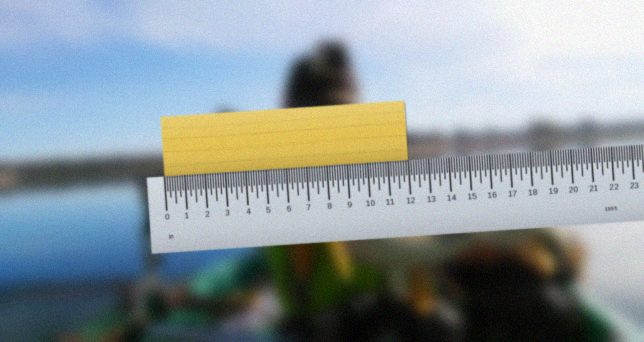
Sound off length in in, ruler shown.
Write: 12 in
